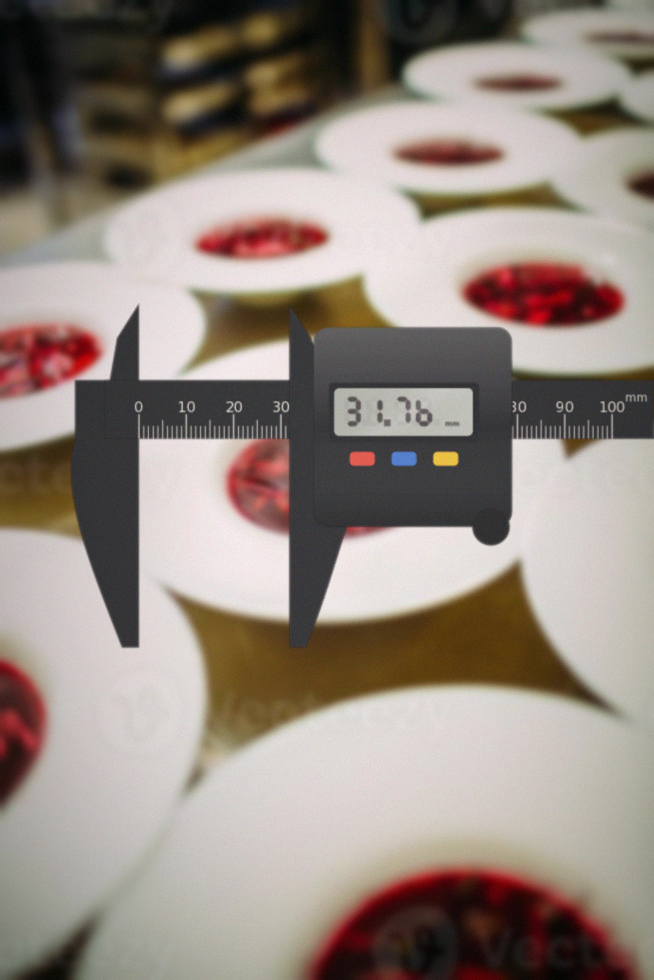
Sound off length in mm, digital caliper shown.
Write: 31.76 mm
